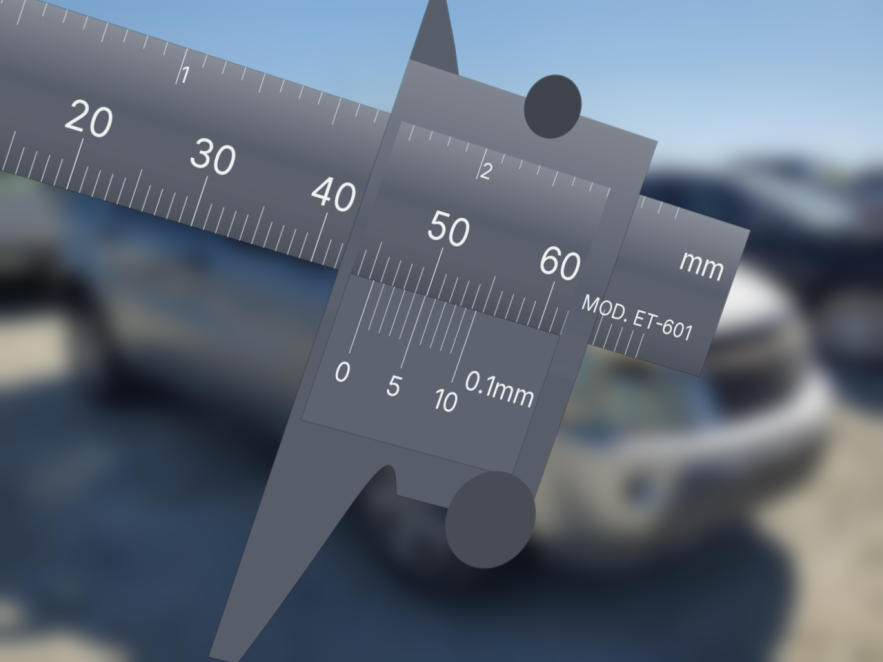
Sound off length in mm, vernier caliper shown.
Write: 45.4 mm
